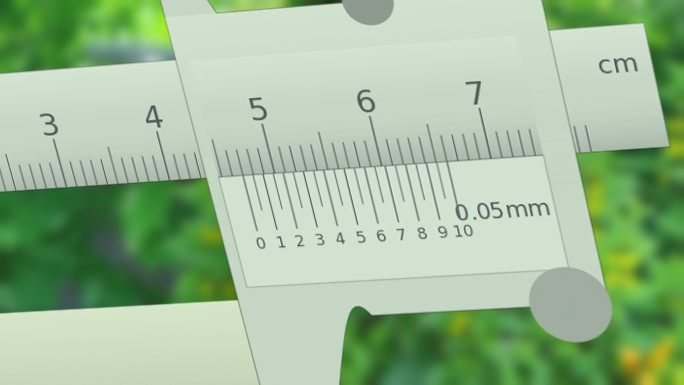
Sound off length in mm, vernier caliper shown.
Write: 47.0 mm
